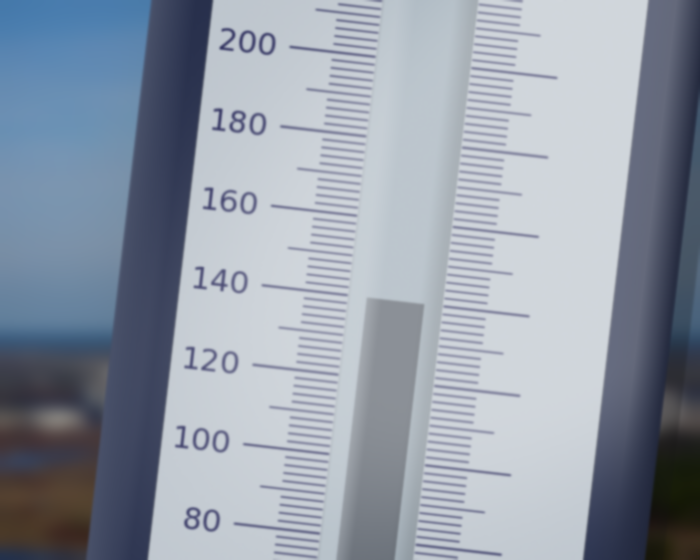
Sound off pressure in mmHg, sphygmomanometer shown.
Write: 140 mmHg
